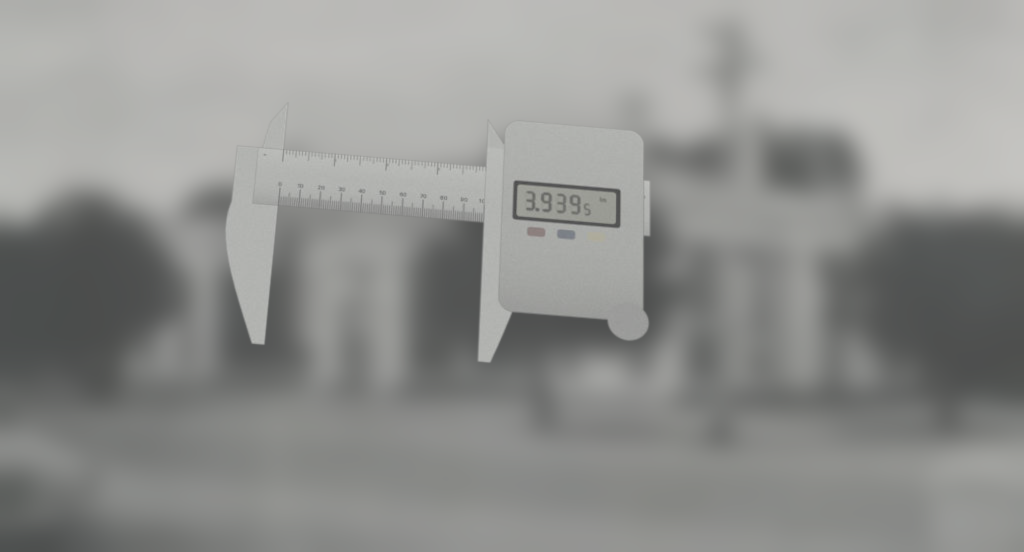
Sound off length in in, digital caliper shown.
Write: 3.9395 in
